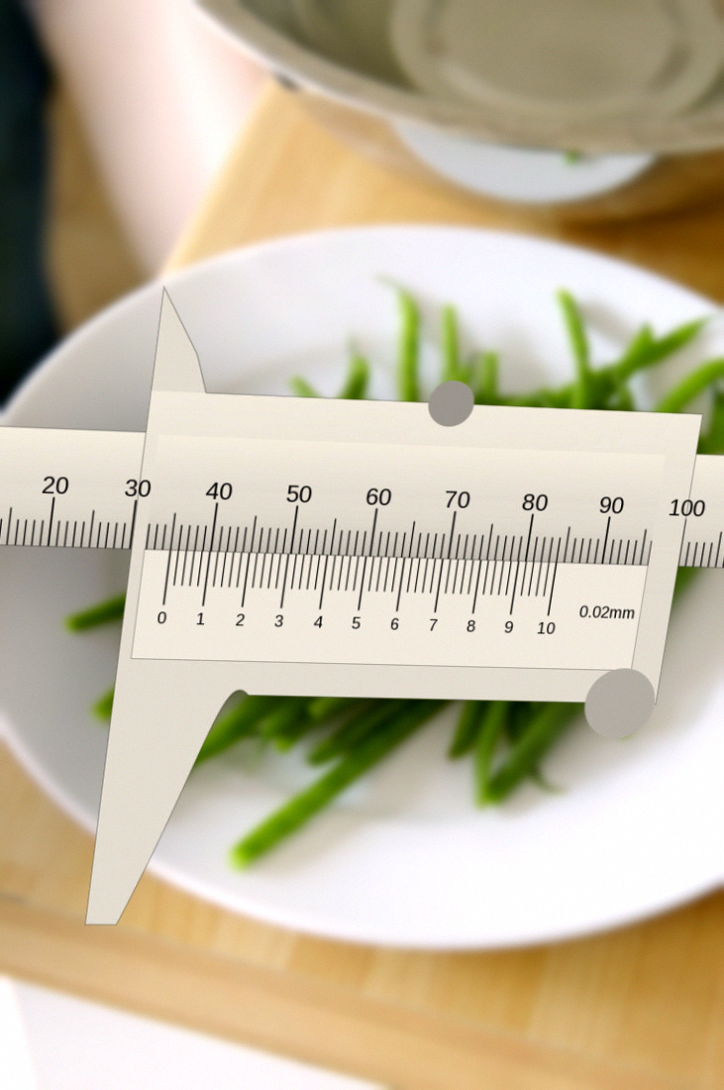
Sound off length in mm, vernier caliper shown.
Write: 35.0 mm
